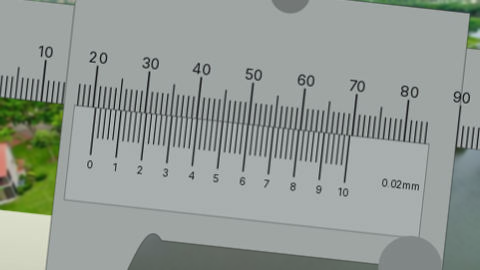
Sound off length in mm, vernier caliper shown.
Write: 20.5 mm
